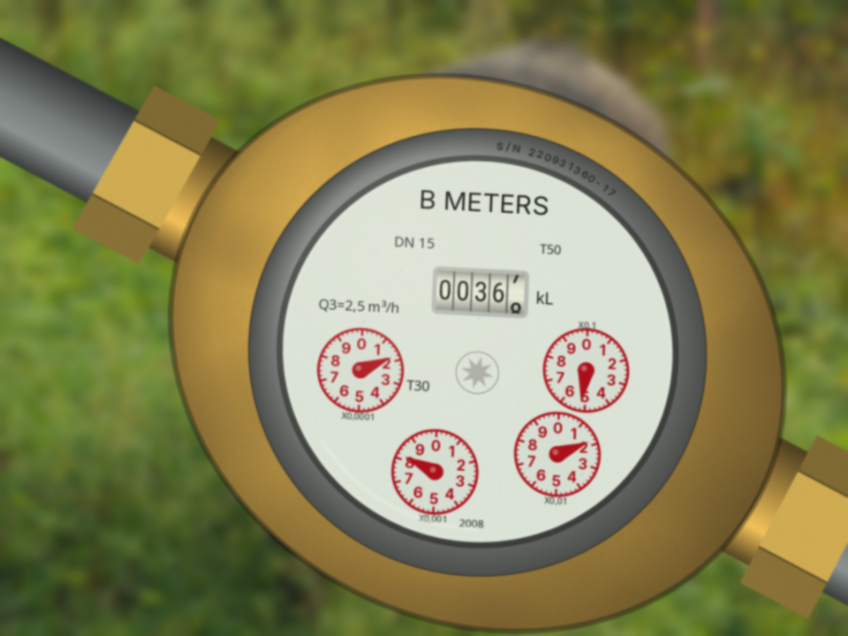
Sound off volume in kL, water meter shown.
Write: 367.5181 kL
